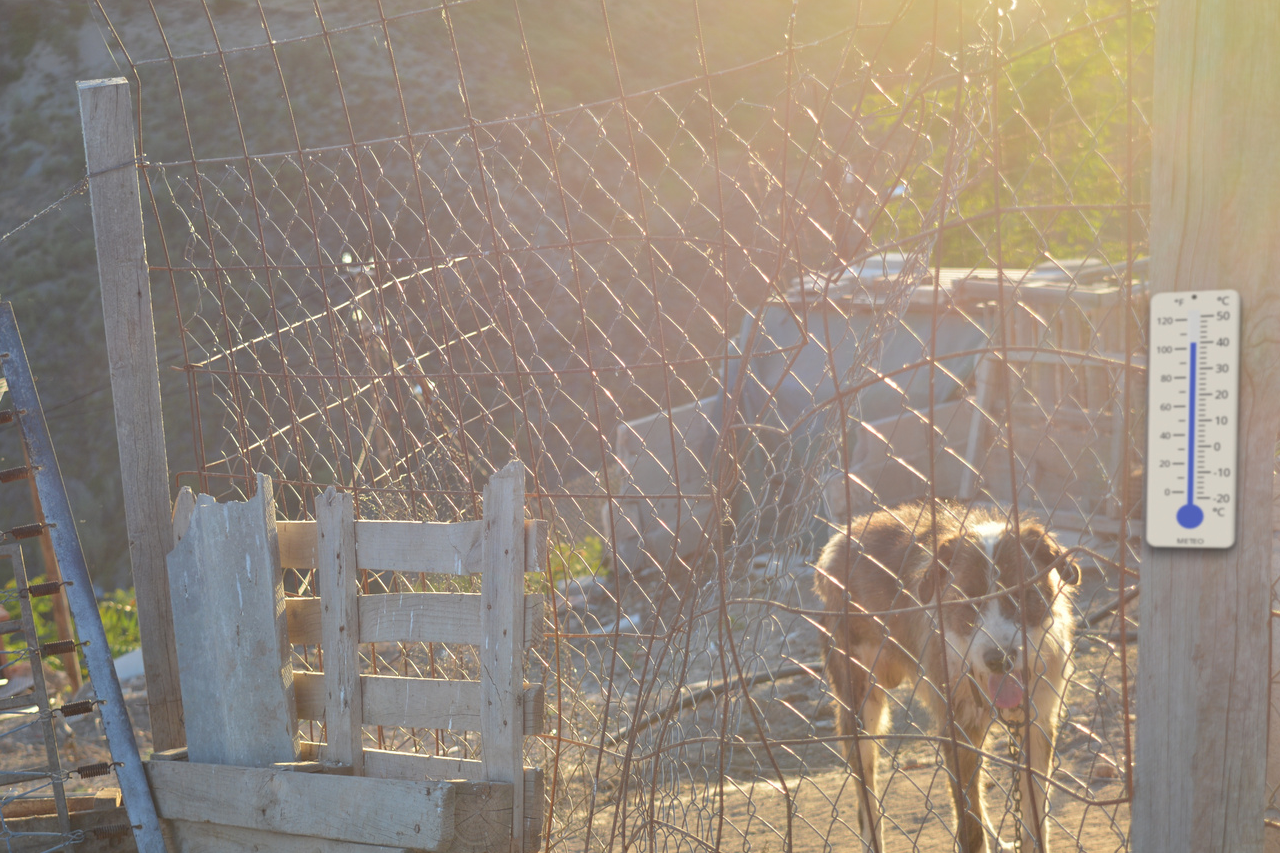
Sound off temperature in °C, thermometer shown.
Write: 40 °C
